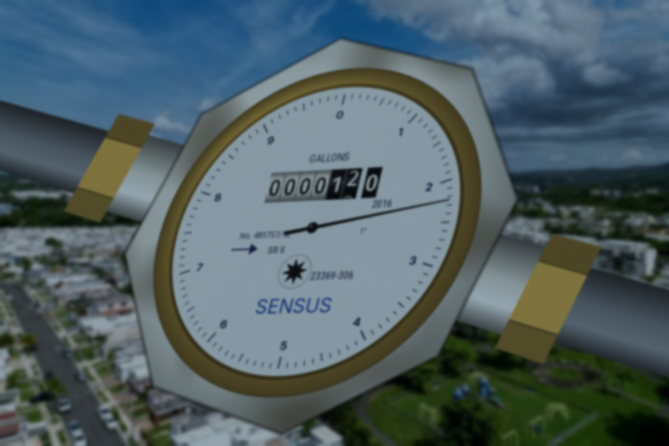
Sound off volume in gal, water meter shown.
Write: 122.2 gal
